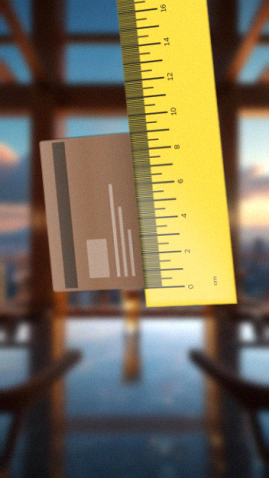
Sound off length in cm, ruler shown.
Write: 9 cm
